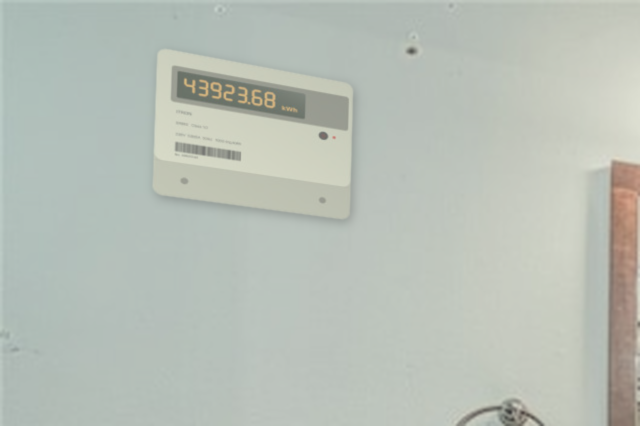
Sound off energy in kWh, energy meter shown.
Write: 43923.68 kWh
